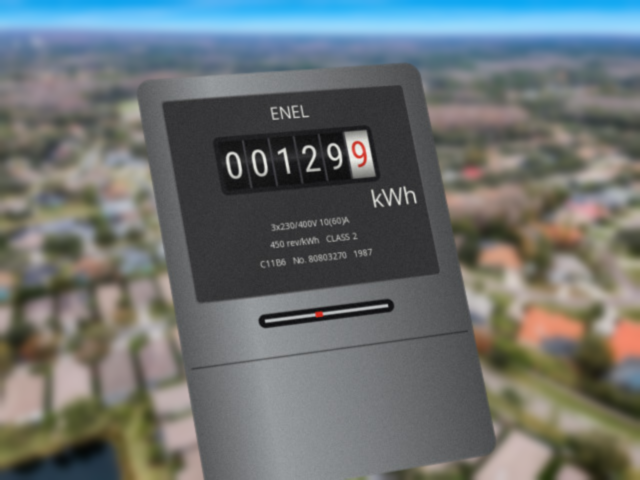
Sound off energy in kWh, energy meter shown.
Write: 129.9 kWh
